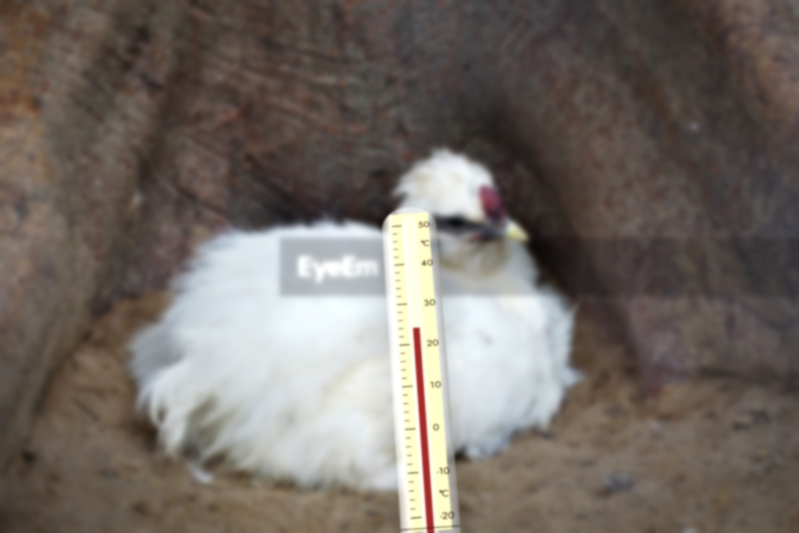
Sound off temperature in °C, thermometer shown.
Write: 24 °C
